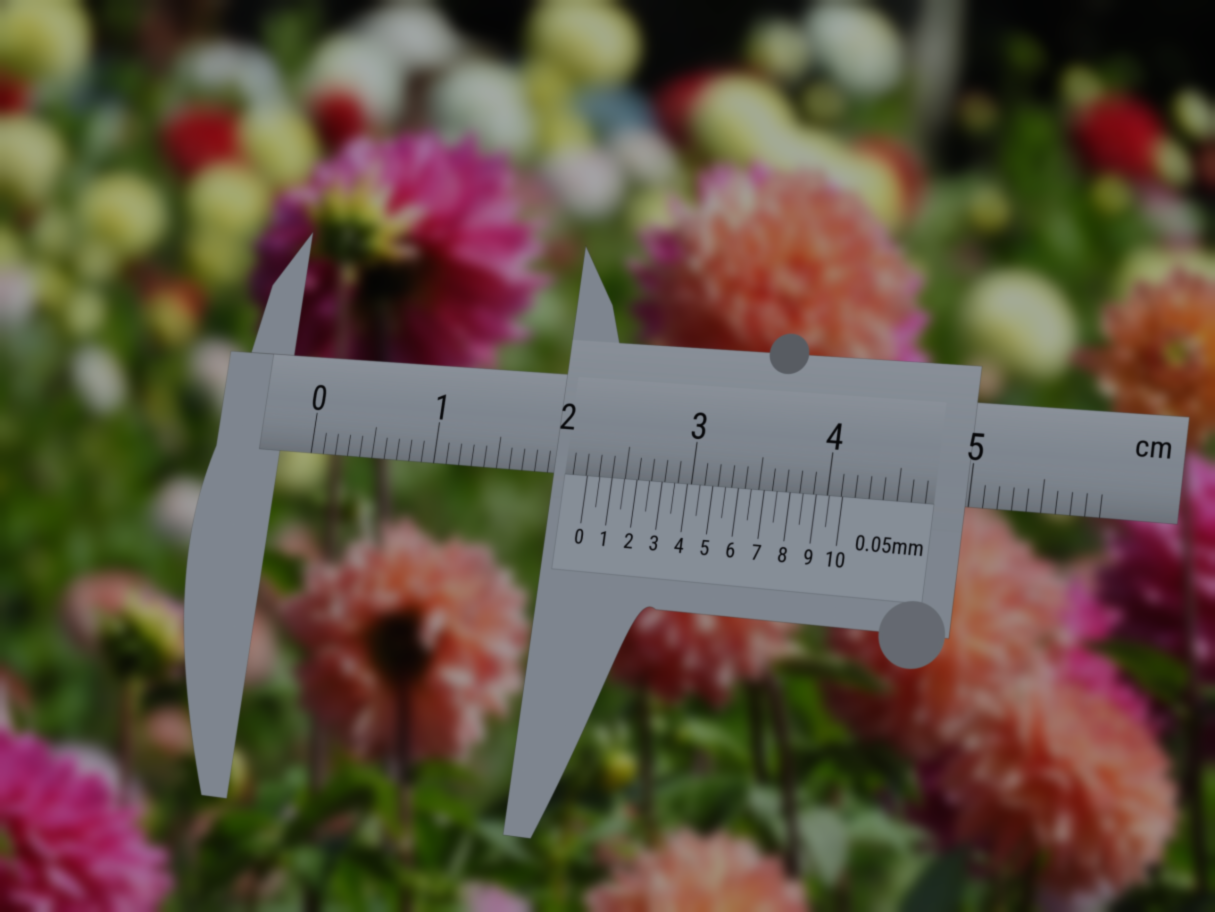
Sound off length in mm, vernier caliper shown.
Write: 22.1 mm
